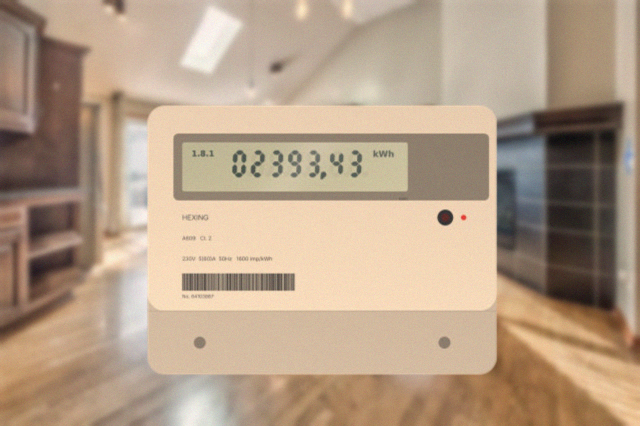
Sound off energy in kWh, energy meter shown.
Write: 2393.43 kWh
